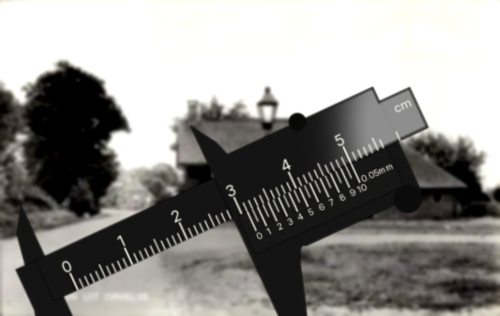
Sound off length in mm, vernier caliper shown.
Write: 31.0 mm
